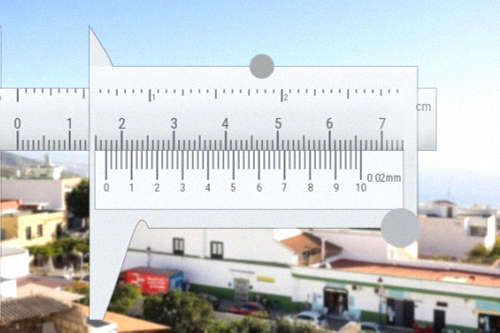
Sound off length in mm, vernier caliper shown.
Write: 17.0 mm
